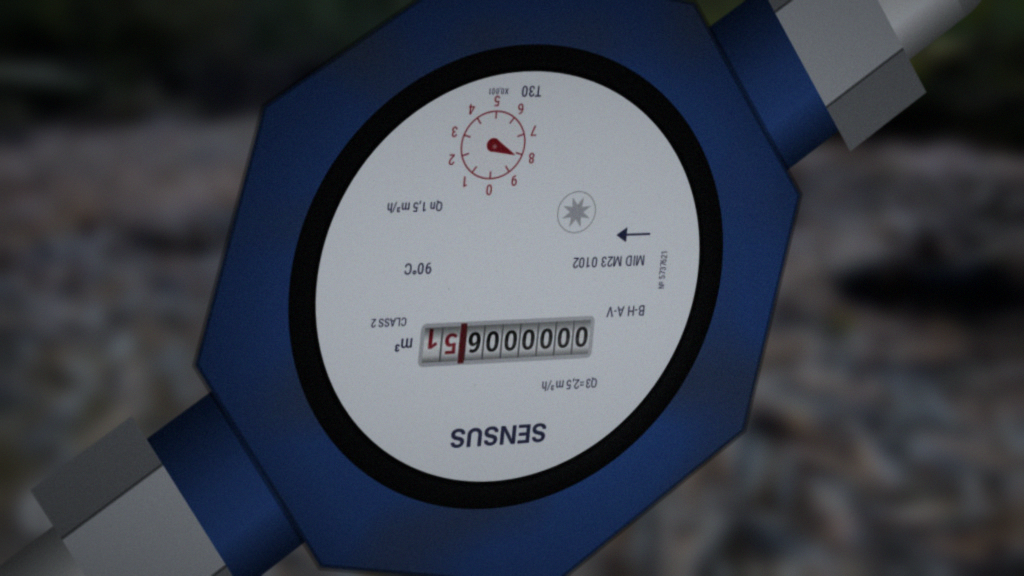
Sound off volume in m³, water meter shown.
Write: 6.508 m³
